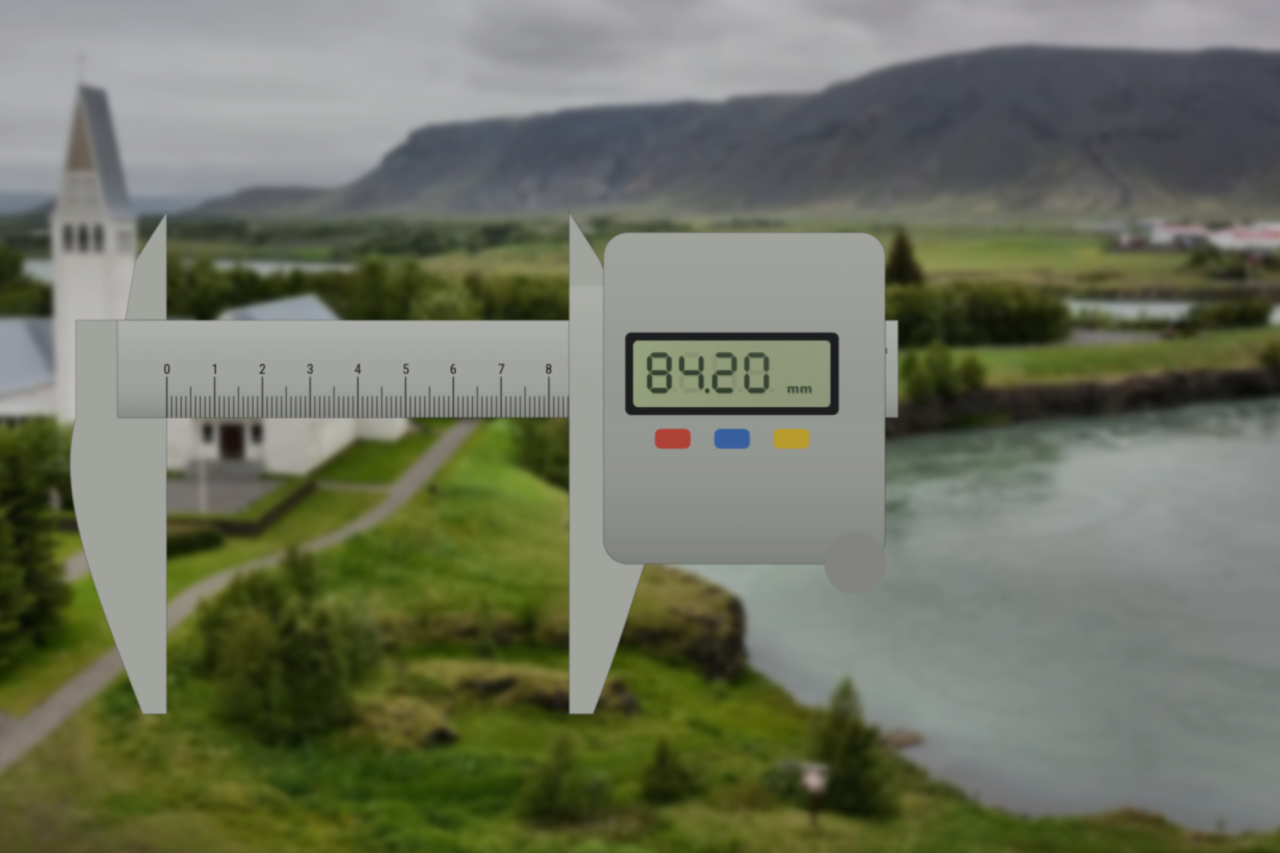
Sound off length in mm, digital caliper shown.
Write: 84.20 mm
